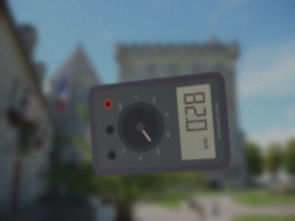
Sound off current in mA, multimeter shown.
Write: 82.0 mA
